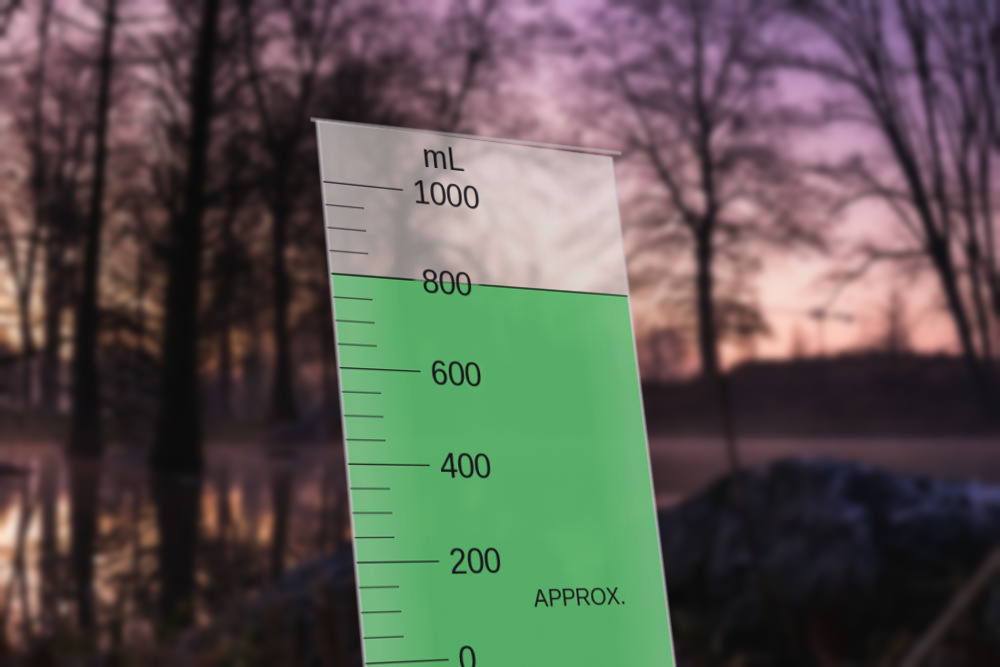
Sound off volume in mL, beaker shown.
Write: 800 mL
